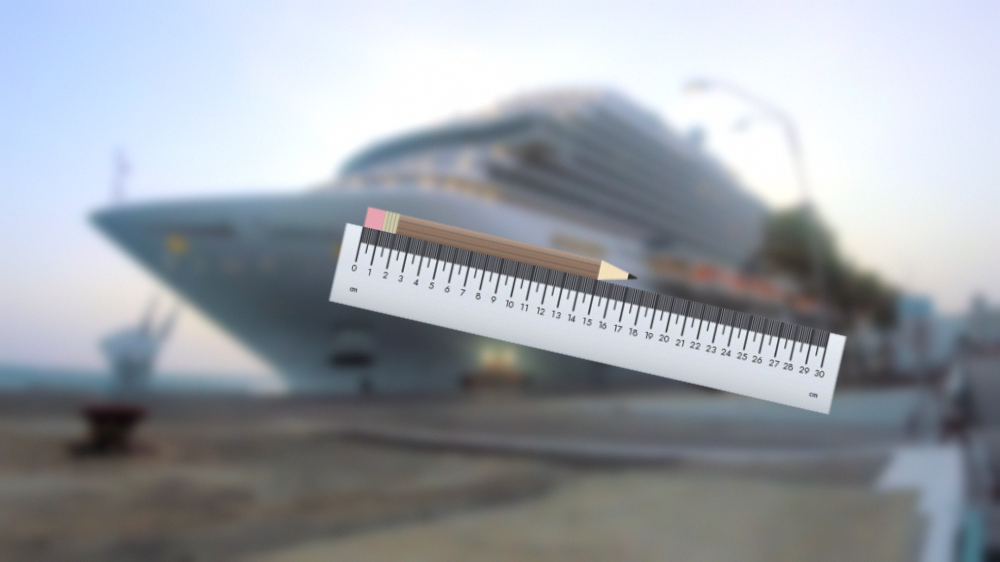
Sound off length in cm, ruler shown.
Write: 17.5 cm
